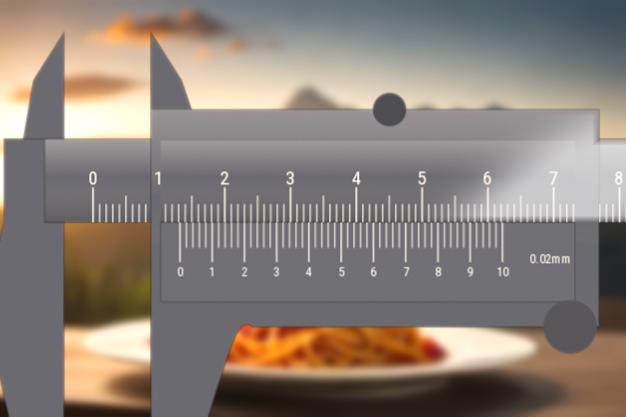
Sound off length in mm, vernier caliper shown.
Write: 13.2 mm
